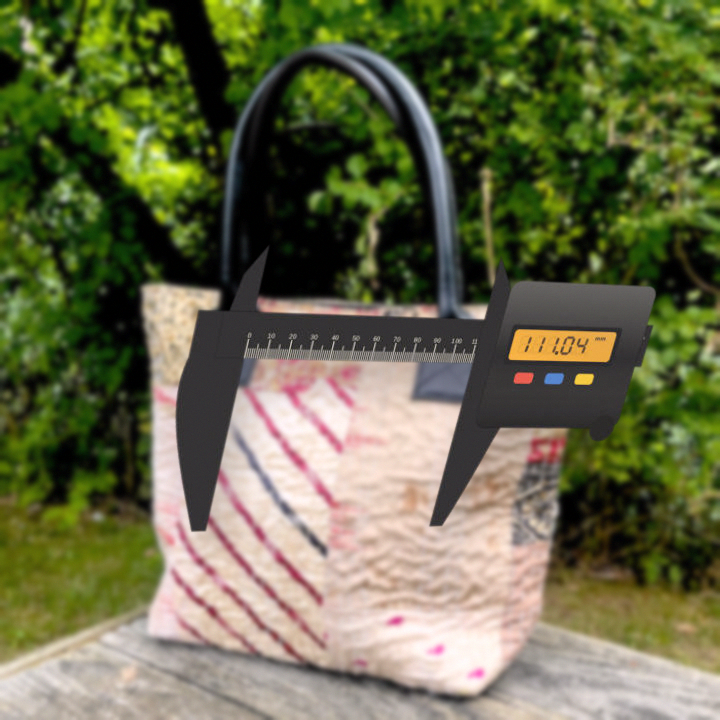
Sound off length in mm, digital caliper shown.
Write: 111.04 mm
